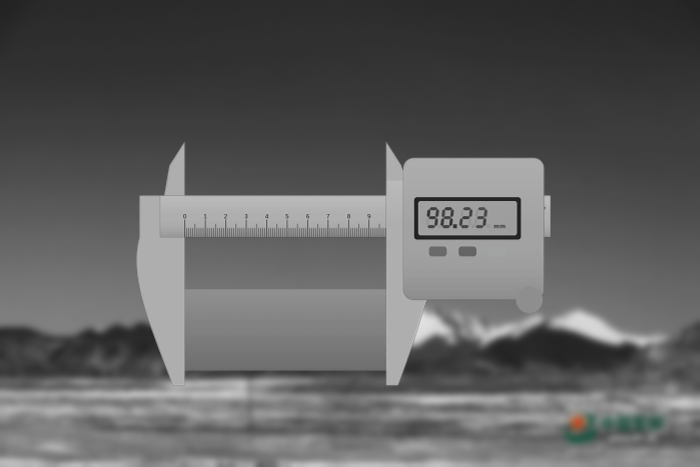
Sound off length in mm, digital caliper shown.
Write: 98.23 mm
